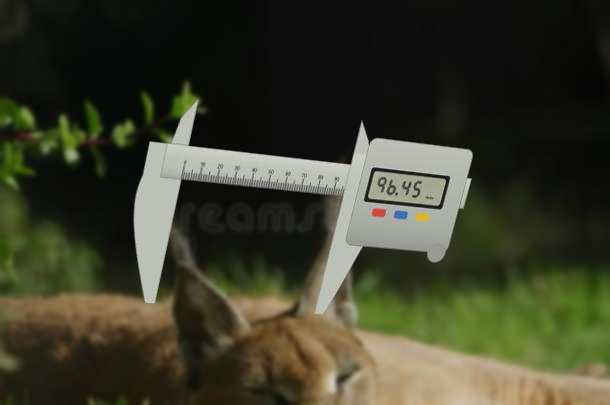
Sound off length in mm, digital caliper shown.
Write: 96.45 mm
